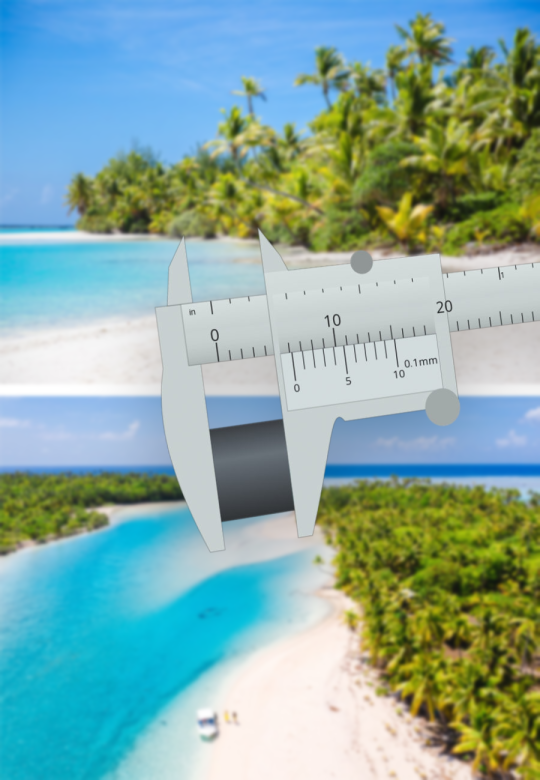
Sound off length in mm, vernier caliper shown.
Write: 6.2 mm
